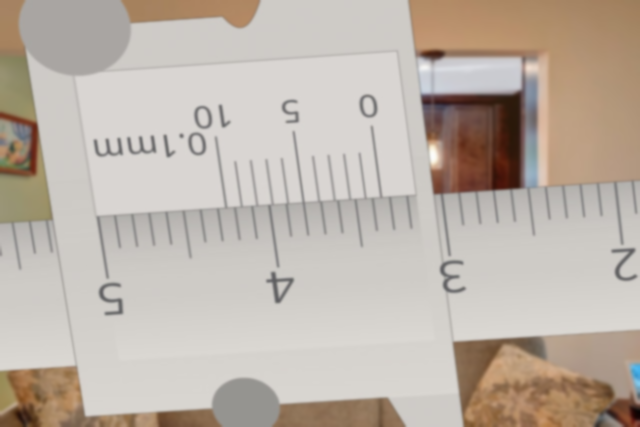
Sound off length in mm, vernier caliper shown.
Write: 33.5 mm
